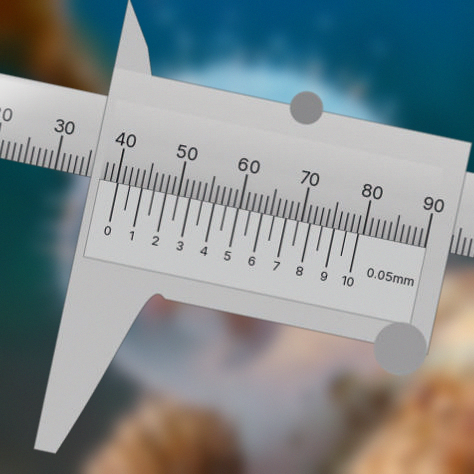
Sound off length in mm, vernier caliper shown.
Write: 40.2 mm
